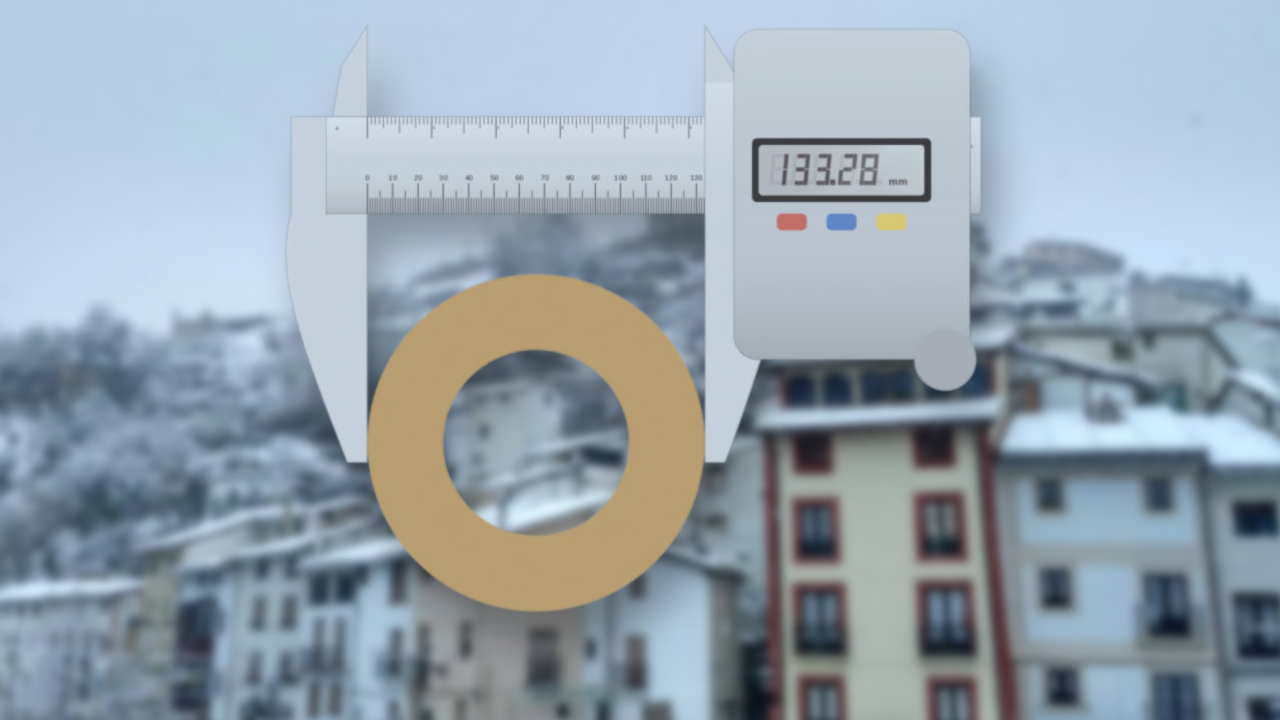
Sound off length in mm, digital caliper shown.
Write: 133.28 mm
